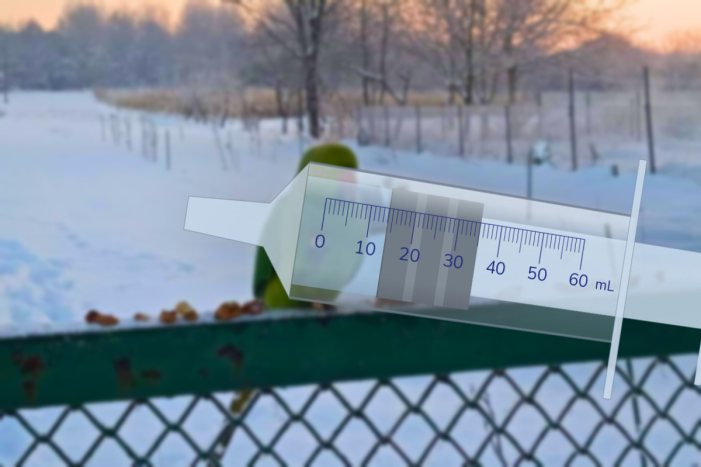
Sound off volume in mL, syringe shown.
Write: 14 mL
